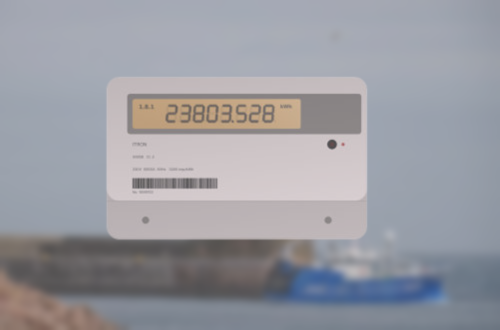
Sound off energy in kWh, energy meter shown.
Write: 23803.528 kWh
